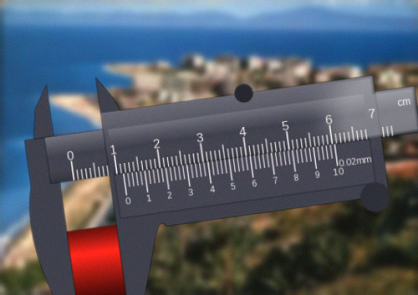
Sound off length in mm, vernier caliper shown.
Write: 11.5 mm
